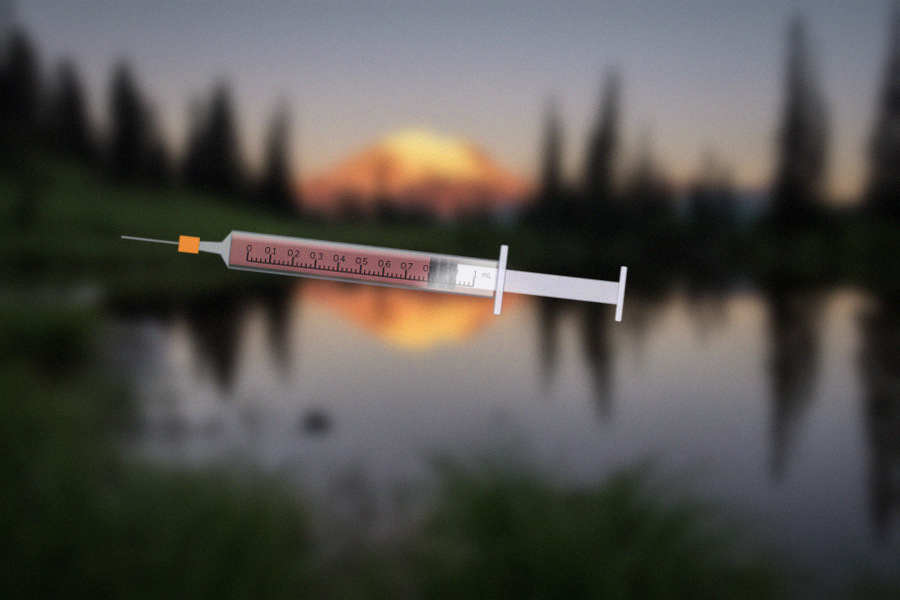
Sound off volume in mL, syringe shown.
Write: 0.8 mL
